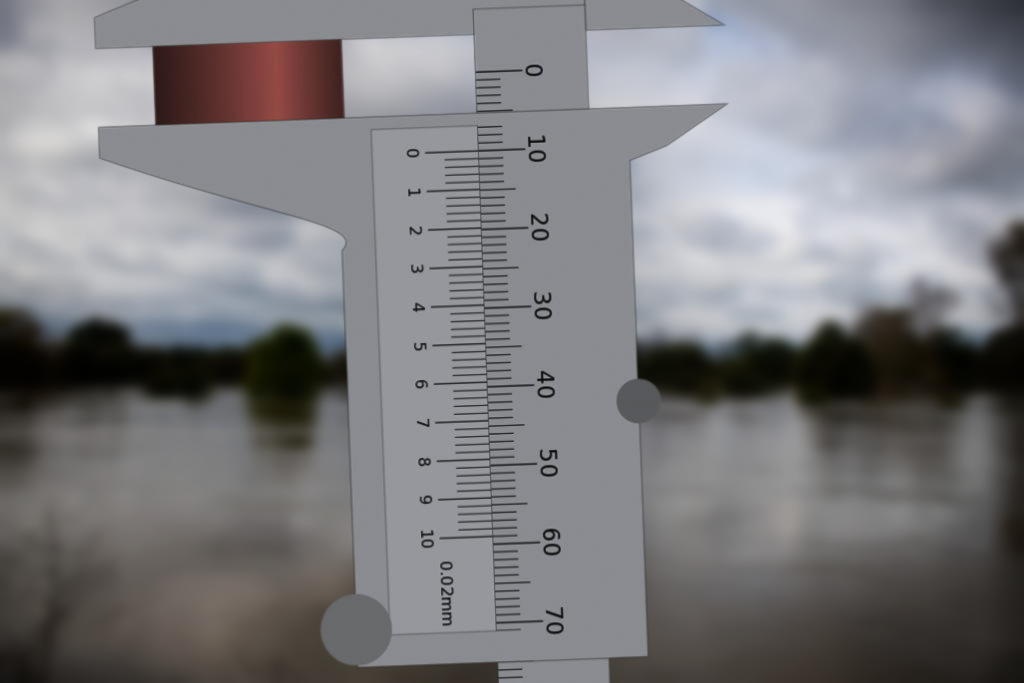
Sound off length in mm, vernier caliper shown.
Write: 10.0 mm
